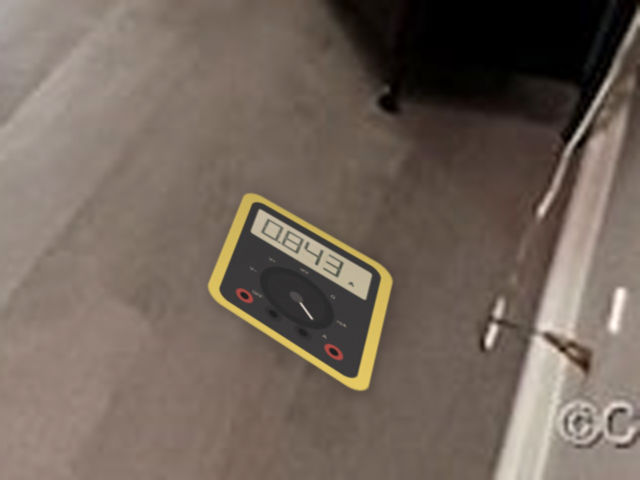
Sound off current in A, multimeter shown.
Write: 0.843 A
